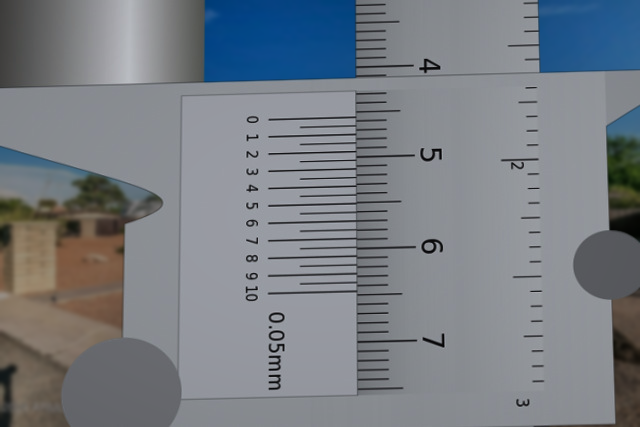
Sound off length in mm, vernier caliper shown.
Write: 45.6 mm
